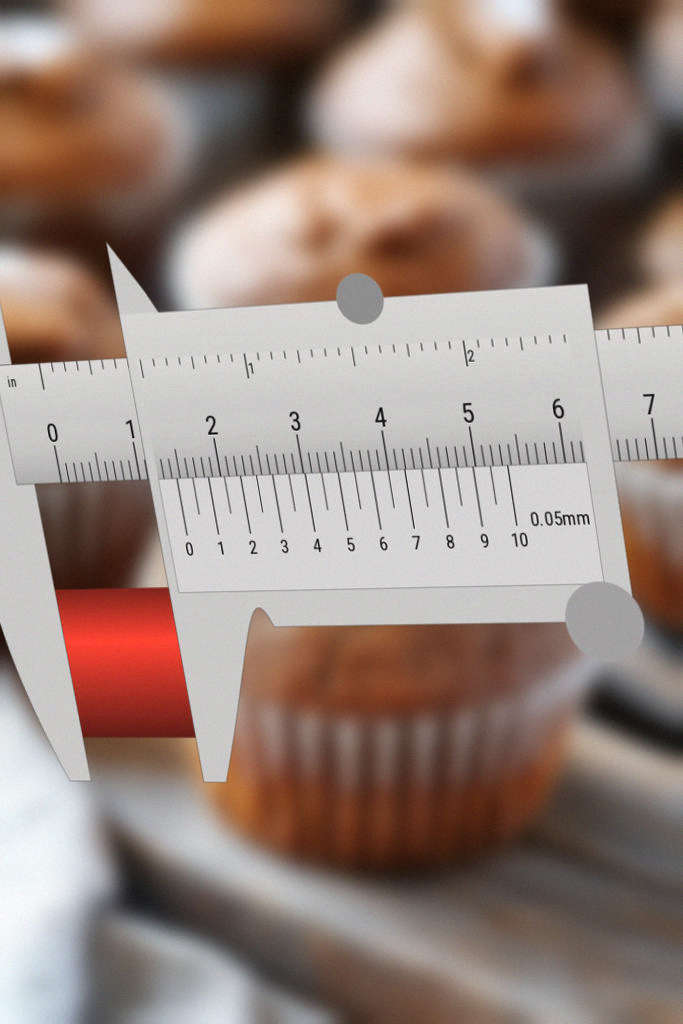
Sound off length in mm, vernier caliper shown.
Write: 14.6 mm
